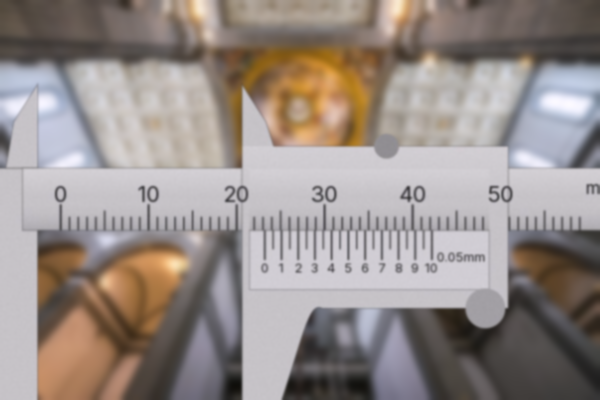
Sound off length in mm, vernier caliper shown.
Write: 23.2 mm
